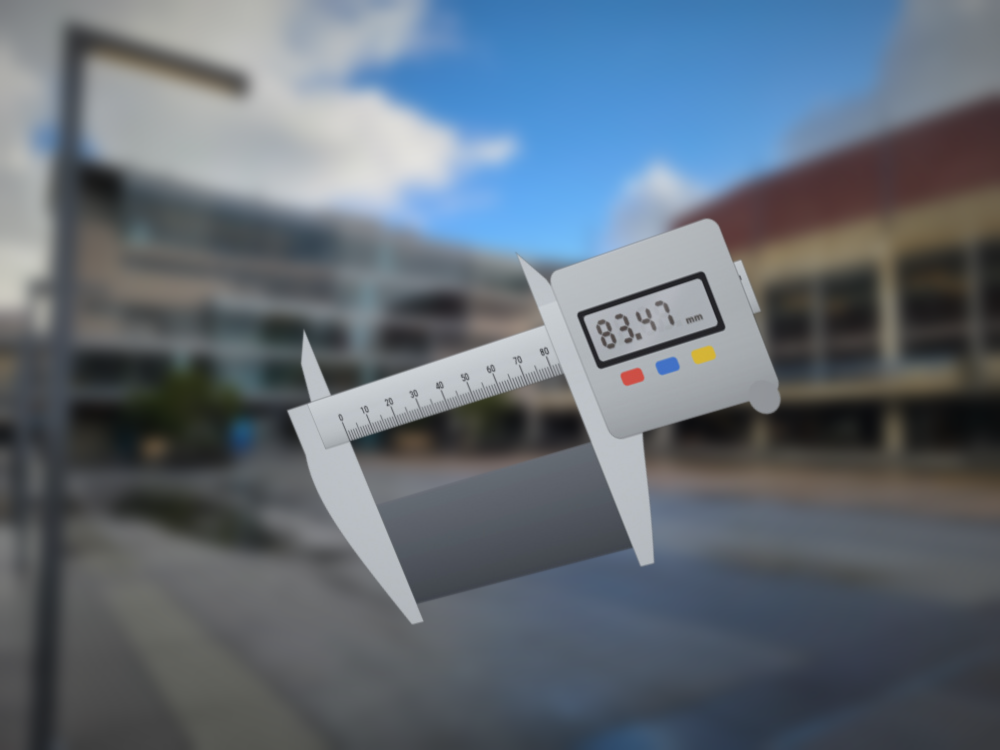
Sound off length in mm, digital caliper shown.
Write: 83.47 mm
